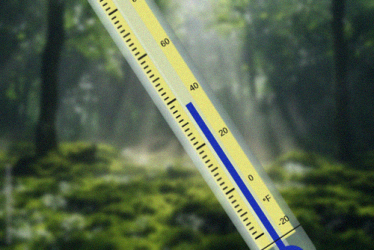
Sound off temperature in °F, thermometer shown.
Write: 36 °F
